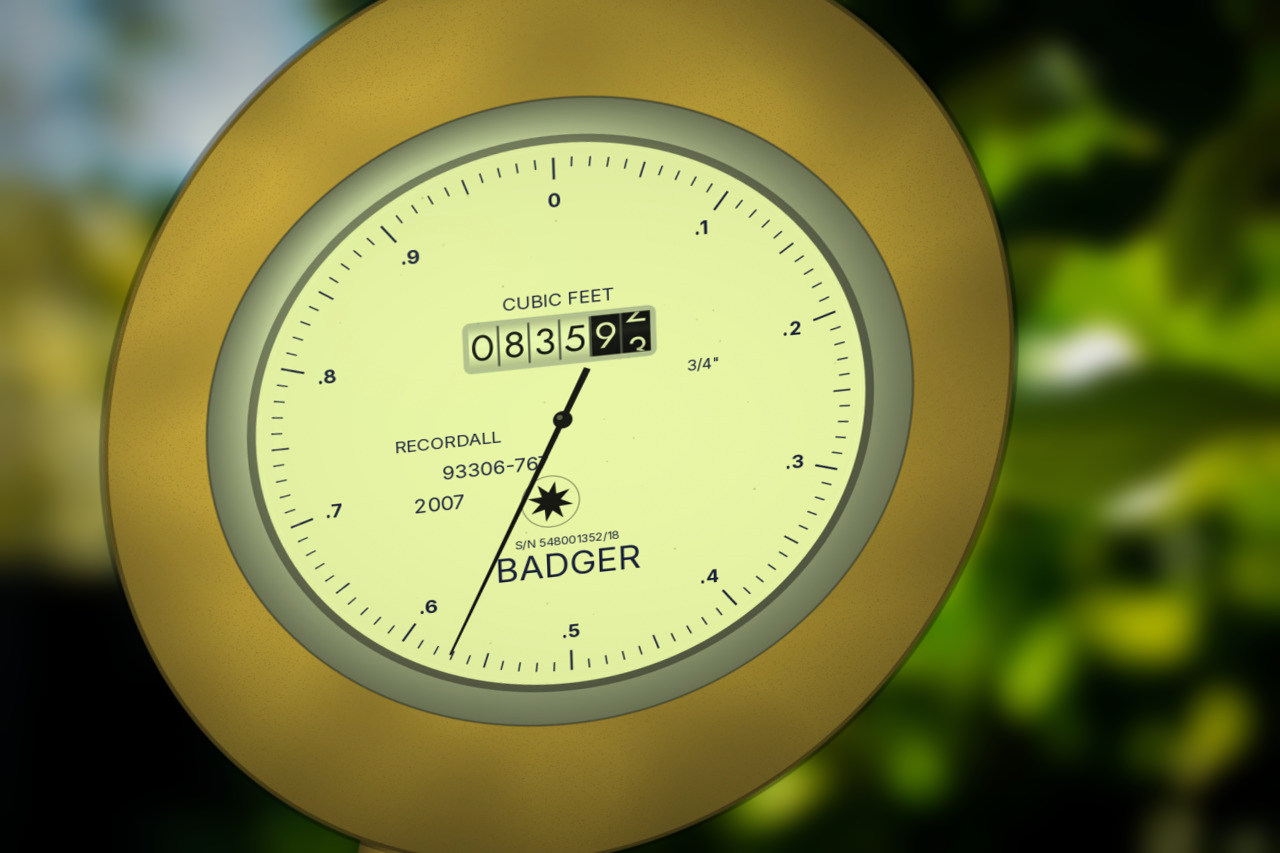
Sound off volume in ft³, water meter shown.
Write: 83592.57 ft³
